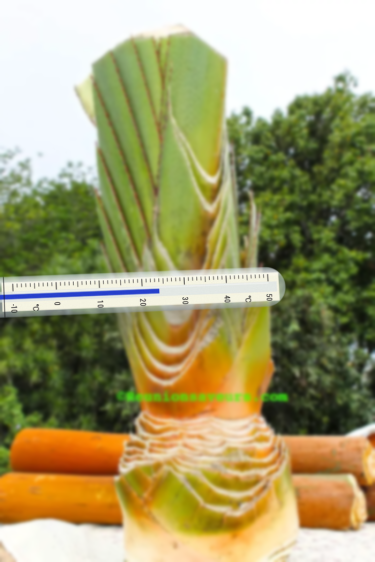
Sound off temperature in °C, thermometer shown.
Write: 24 °C
